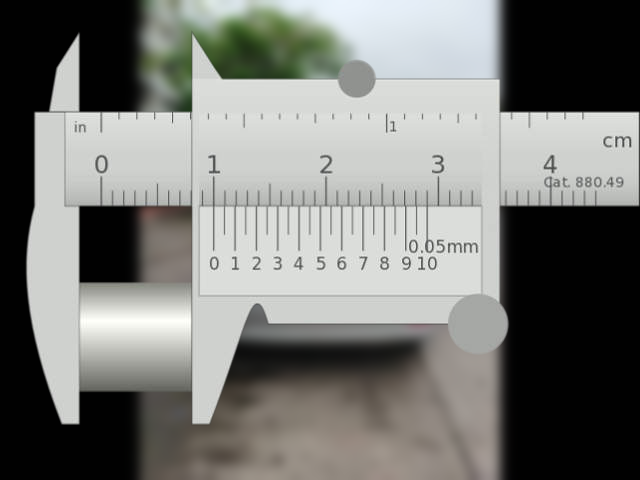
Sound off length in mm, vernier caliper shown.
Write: 10.0 mm
